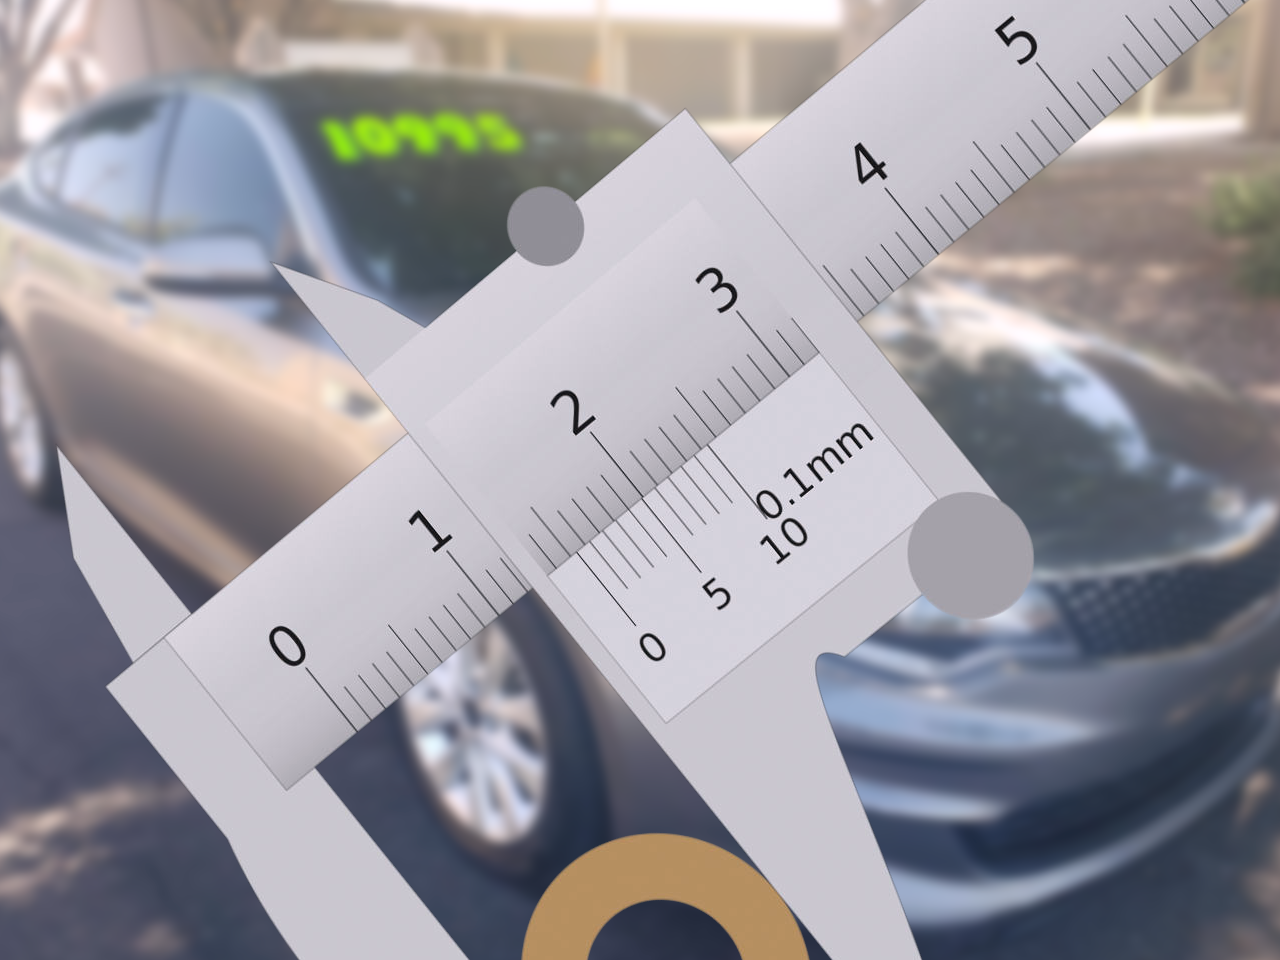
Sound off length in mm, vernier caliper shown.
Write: 15.4 mm
